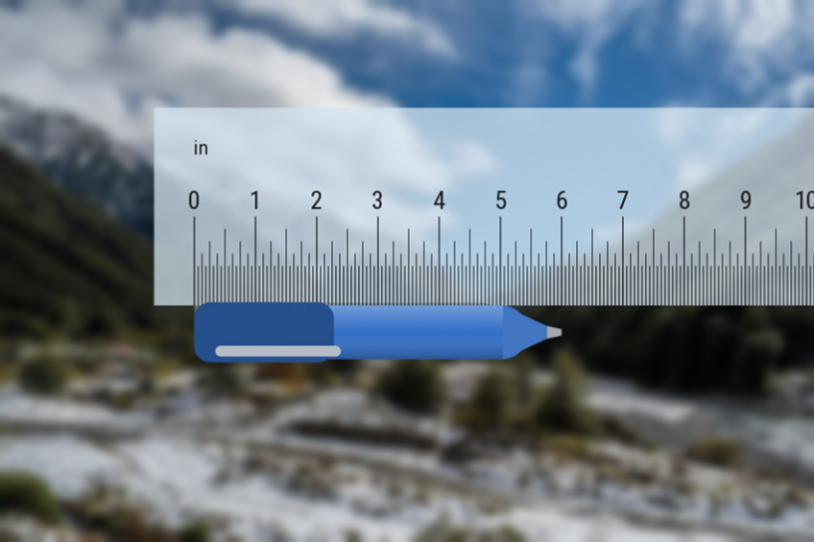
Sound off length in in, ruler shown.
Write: 6 in
